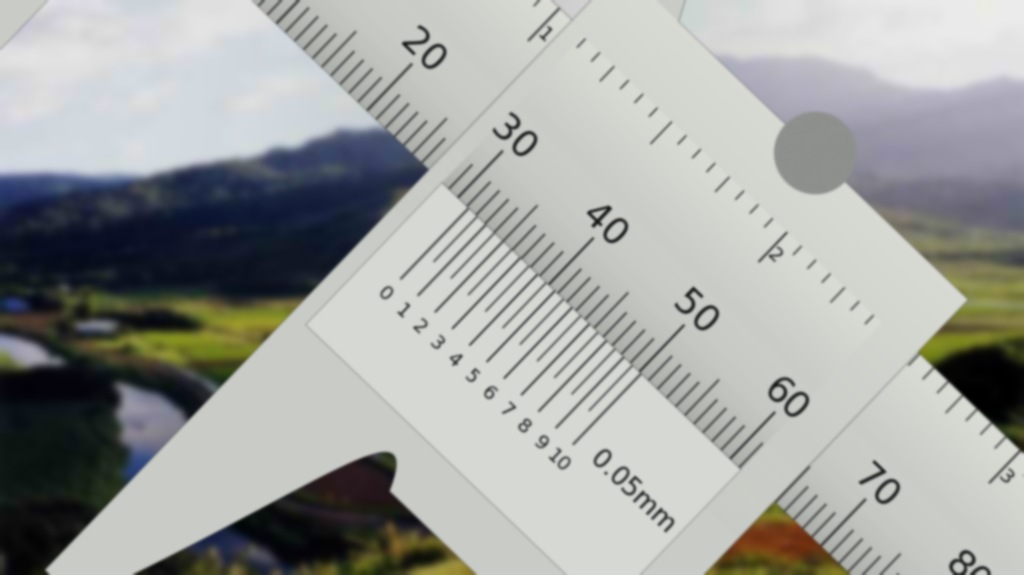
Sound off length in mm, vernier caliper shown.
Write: 31.2 mm
